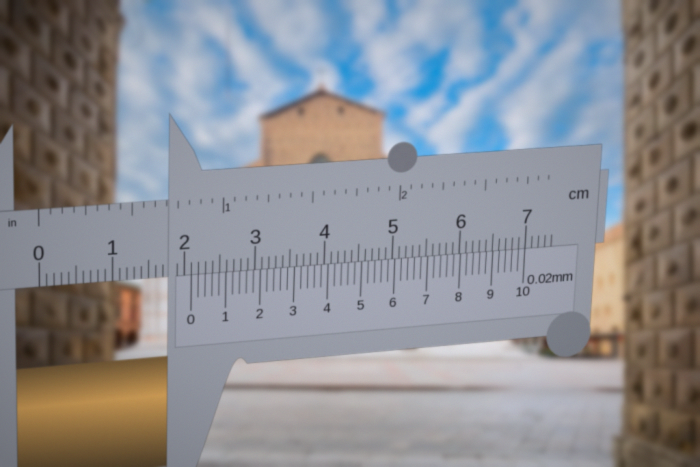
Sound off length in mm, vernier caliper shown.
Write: 21.0 mm
